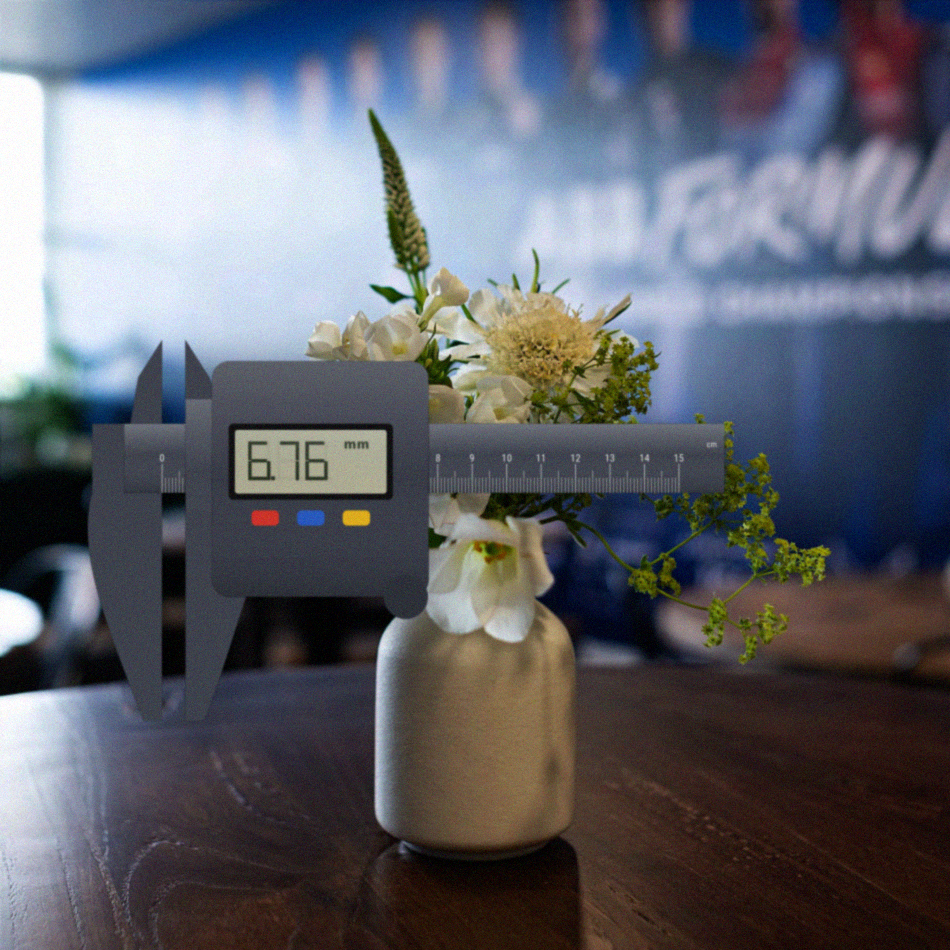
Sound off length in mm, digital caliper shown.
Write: 6.76 mm
